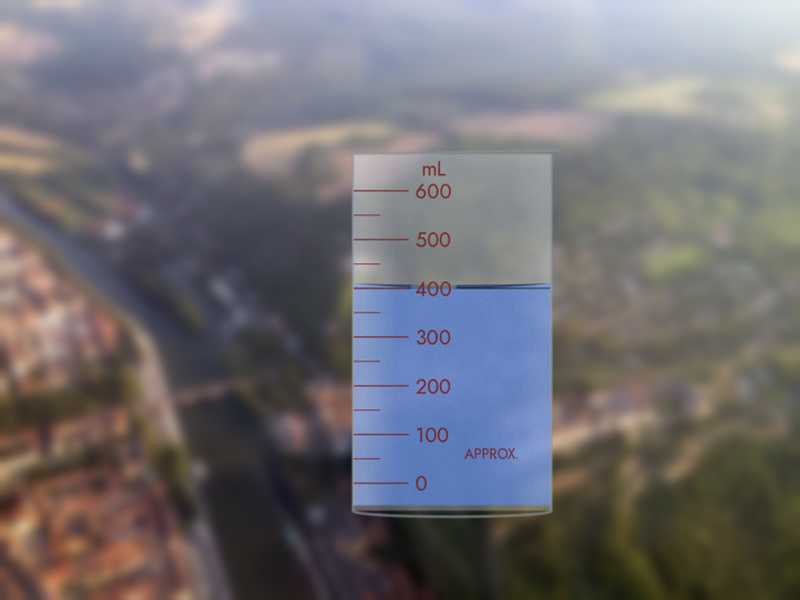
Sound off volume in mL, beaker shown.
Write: 400 mL
